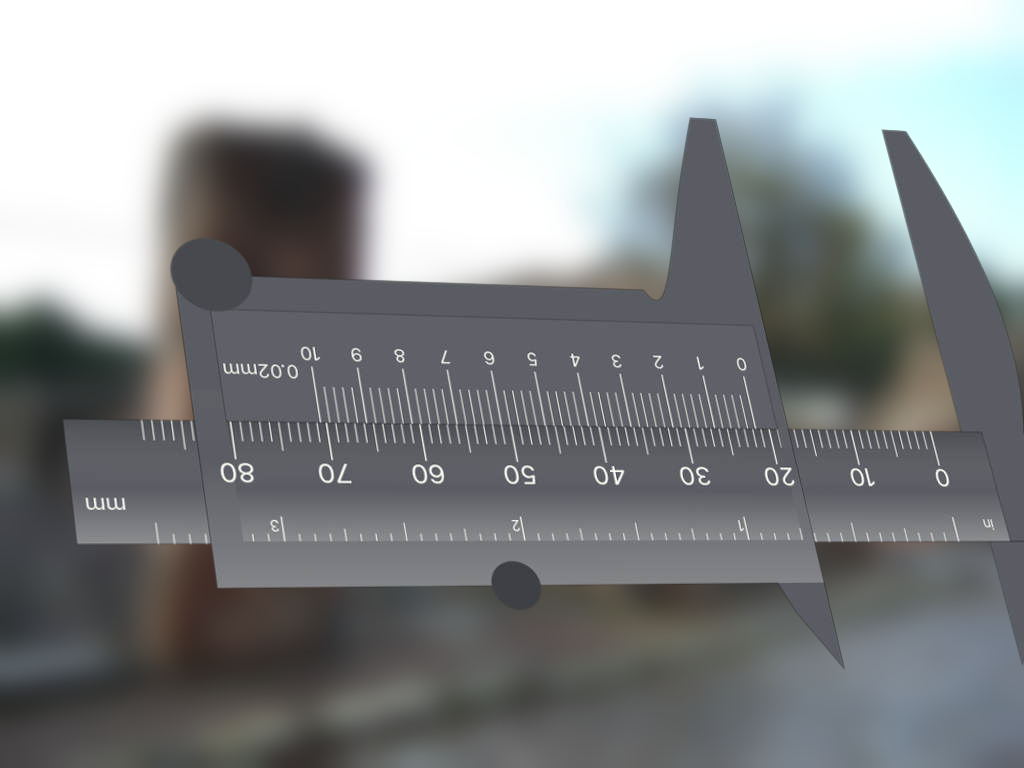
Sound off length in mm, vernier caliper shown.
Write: 21.6 mm
